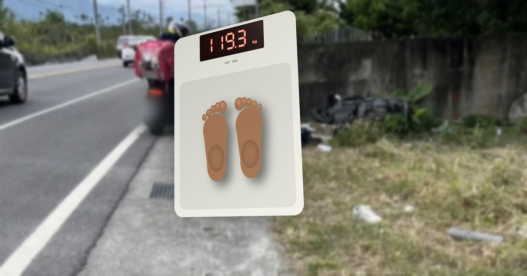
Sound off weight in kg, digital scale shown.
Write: 119.3 kg
